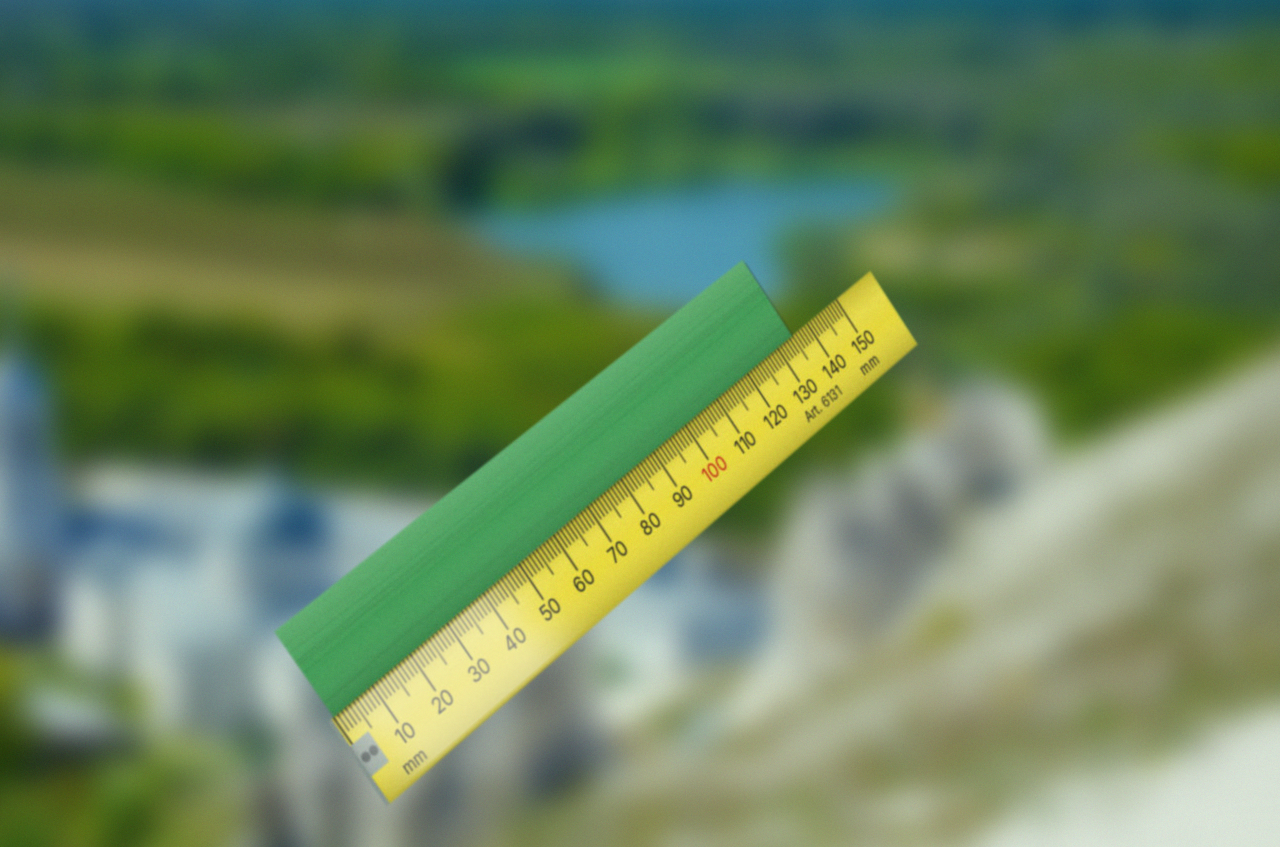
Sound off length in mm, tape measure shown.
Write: 135 mm
